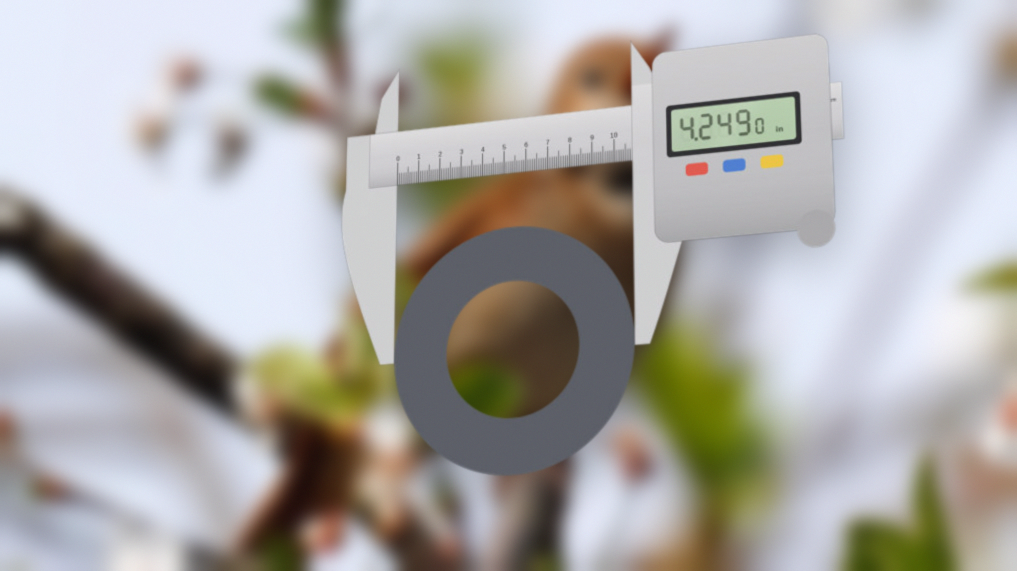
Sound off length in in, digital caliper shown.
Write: 4.2490 in
